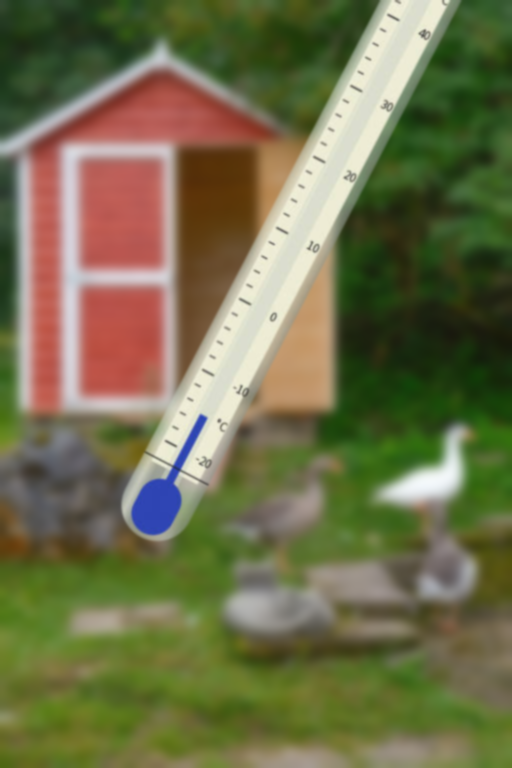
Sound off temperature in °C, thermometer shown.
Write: -15 °C
